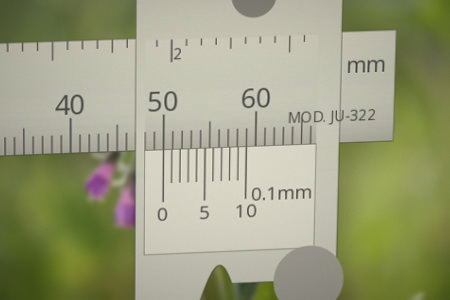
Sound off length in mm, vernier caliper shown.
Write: 50.0 mm
